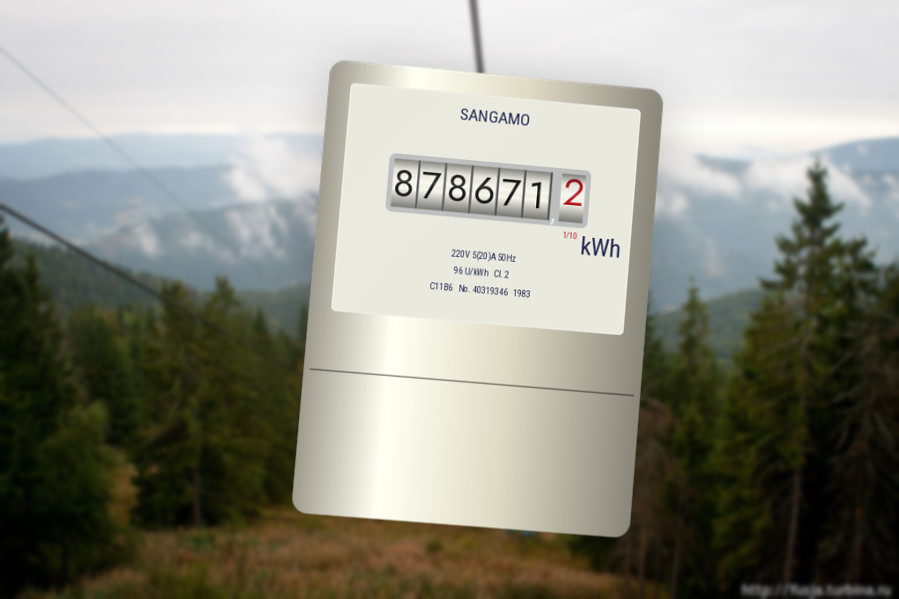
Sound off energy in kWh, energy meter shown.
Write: 878671.2 kWh
